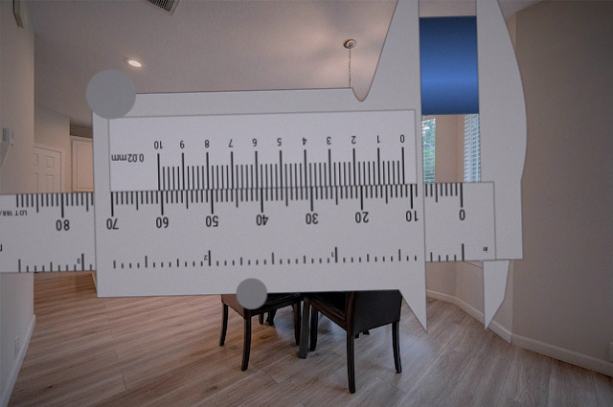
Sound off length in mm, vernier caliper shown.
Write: 11.5 mm
